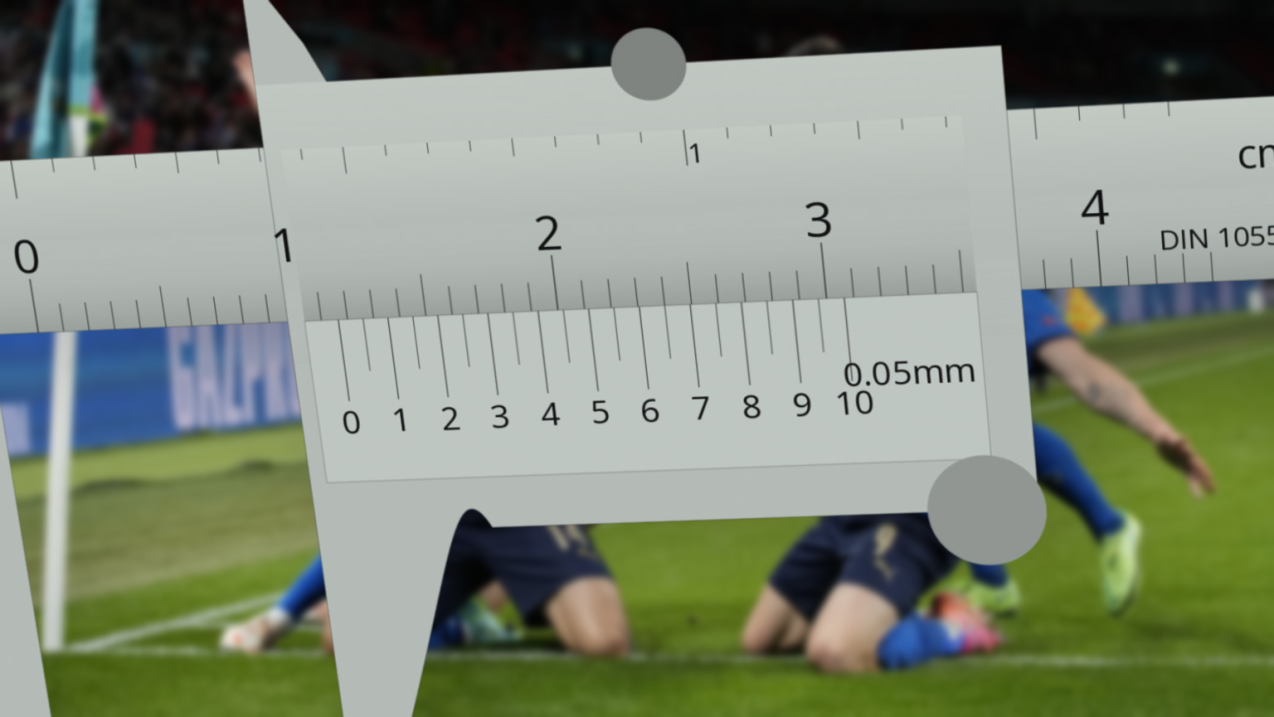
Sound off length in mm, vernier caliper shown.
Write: 11.65 mm
